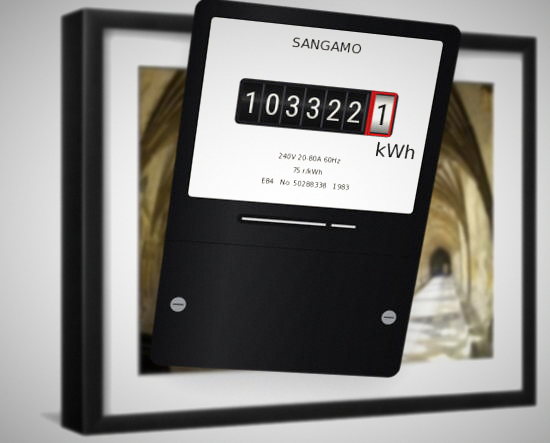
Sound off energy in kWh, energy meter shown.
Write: 103322.1 kWh
